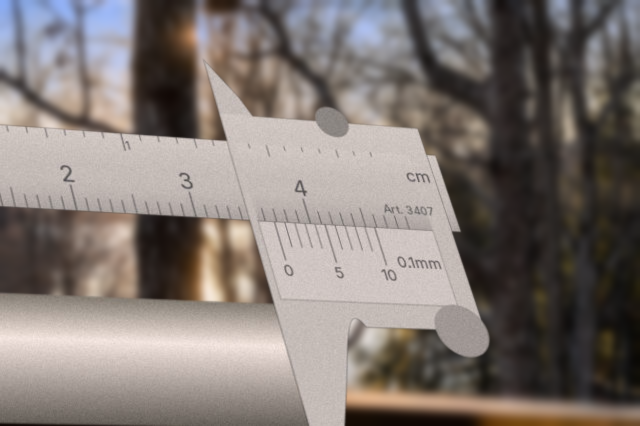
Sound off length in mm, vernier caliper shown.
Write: 36.8 mm
